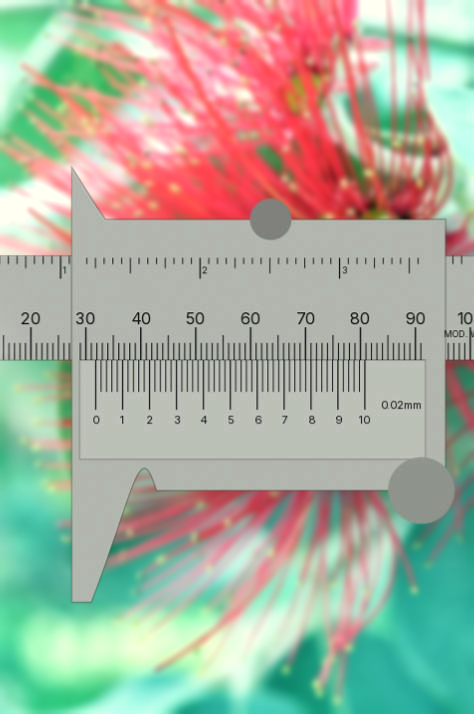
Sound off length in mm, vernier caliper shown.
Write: 31.8 mm
